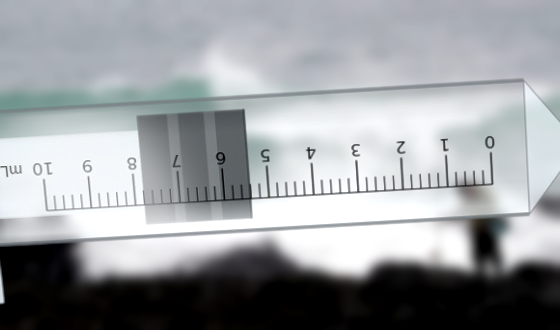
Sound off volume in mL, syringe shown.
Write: 5.4 mL
